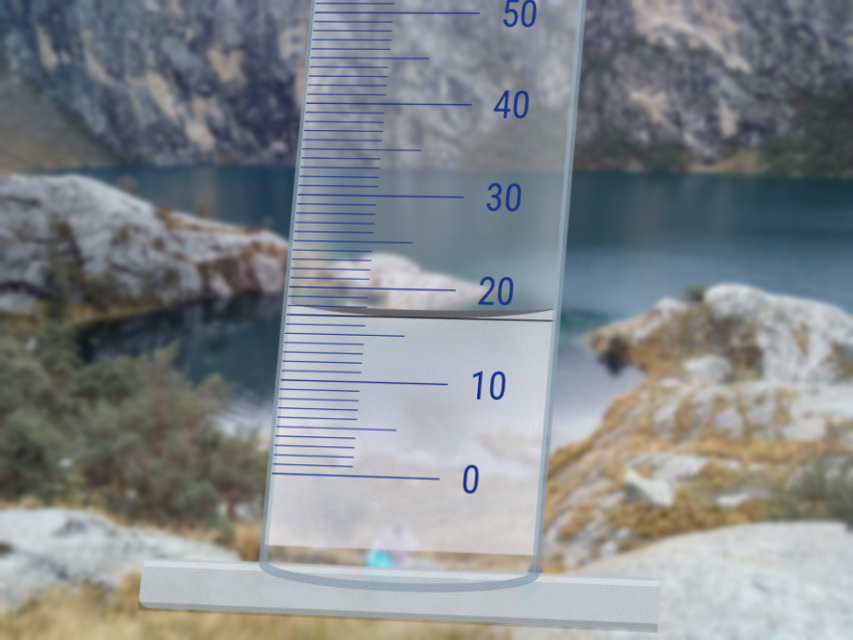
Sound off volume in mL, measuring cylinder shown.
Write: 17 mL
